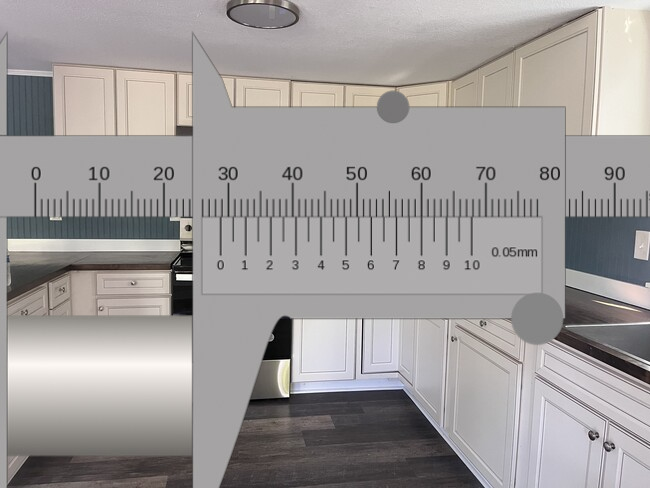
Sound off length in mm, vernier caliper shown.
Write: 28.8 mm
